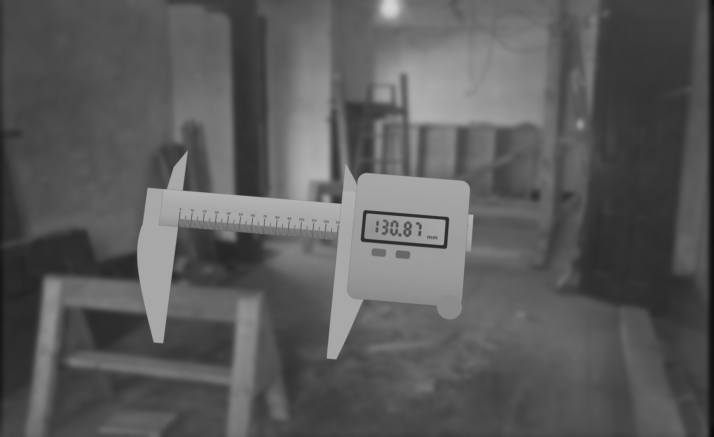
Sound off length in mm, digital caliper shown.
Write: 130.87 mm
